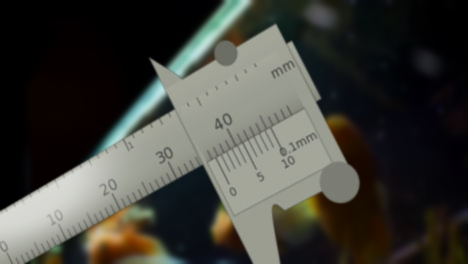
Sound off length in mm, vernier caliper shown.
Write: 36.6 mm
